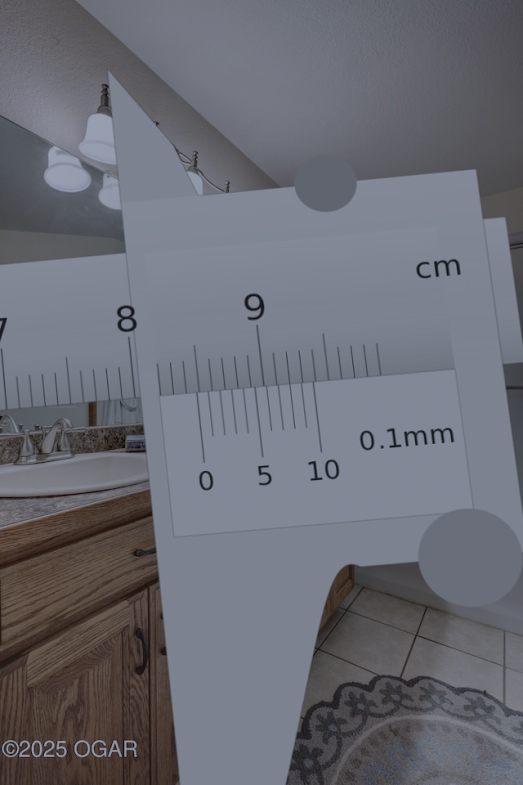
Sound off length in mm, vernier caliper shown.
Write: 84.8 mm
